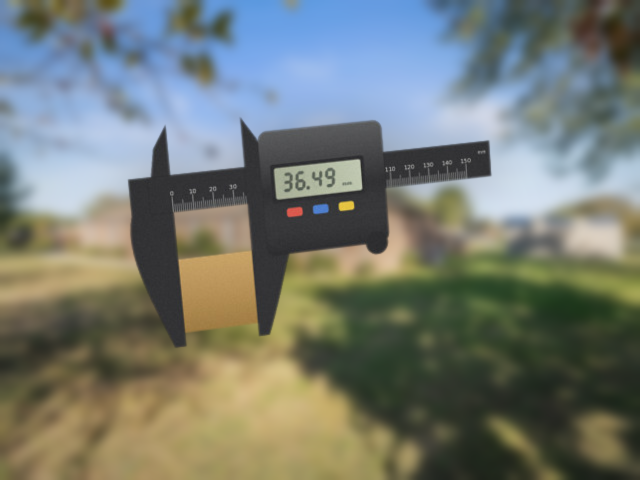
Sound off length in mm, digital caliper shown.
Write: 36.49 mm
